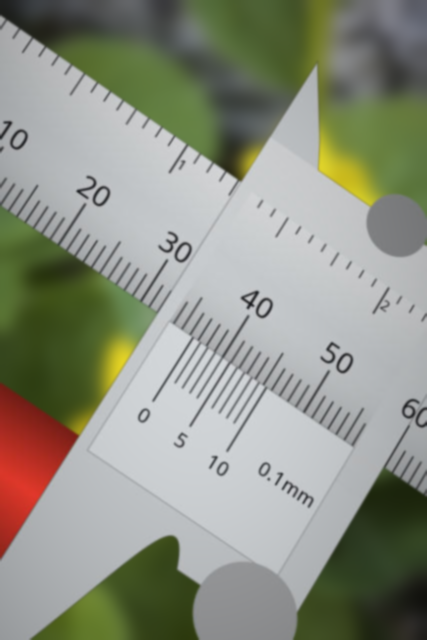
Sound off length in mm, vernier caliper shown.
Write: 36.4 mm
